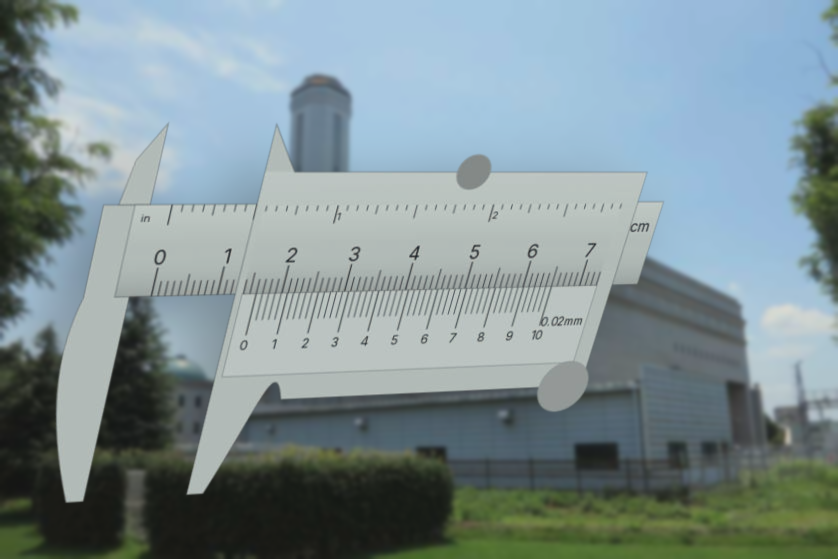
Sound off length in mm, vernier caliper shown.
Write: 16.0 mm
